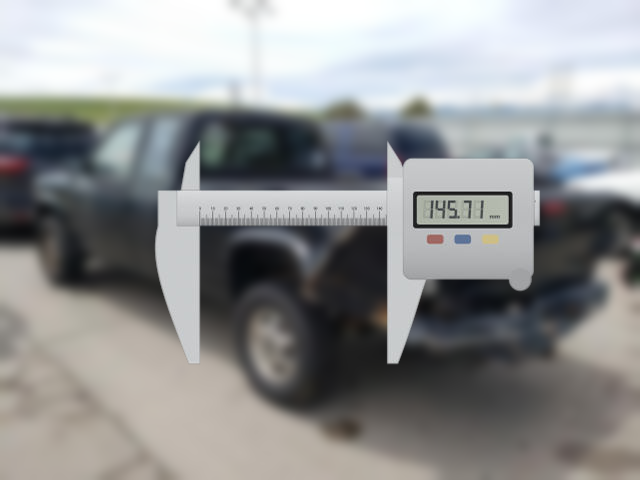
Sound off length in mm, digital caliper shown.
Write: 145.71 mm
